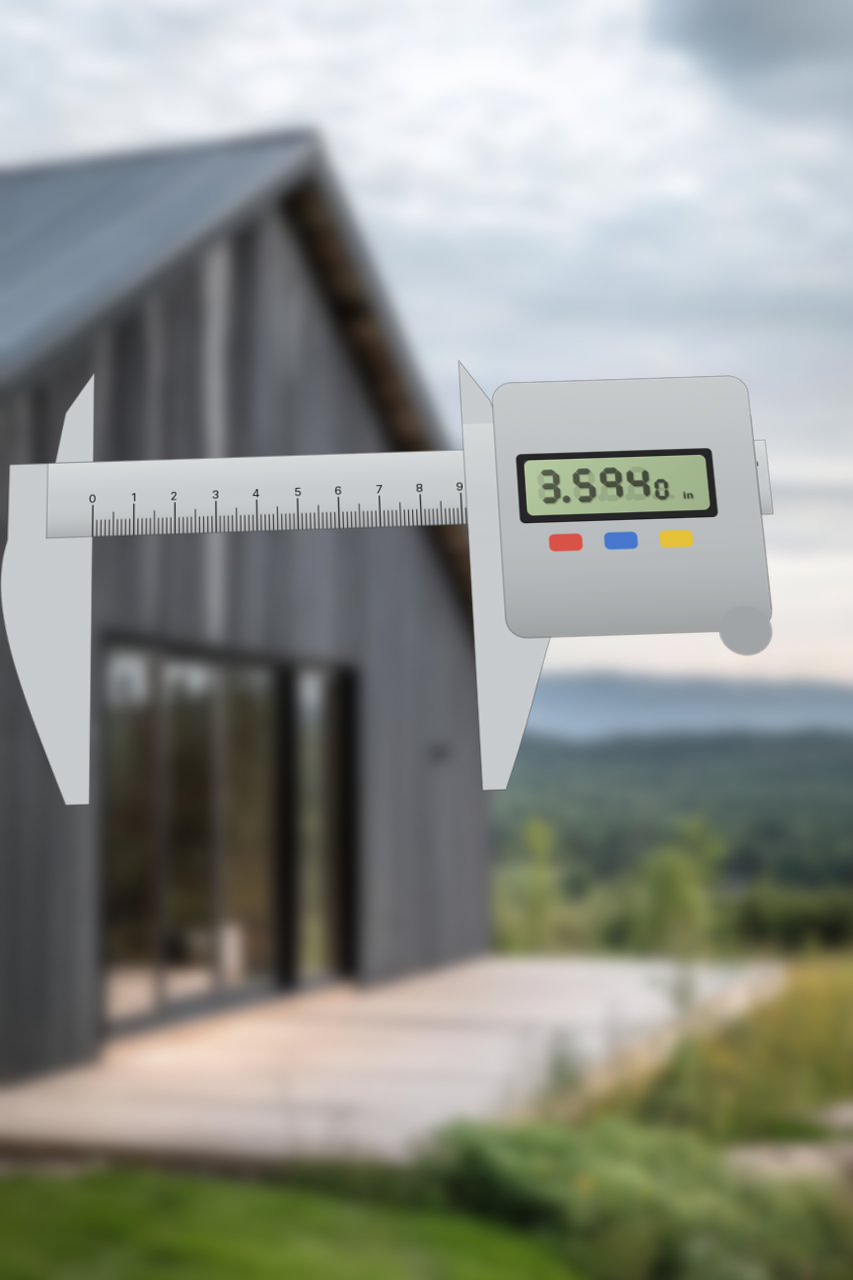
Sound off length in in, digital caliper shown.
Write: 3.5940 in
